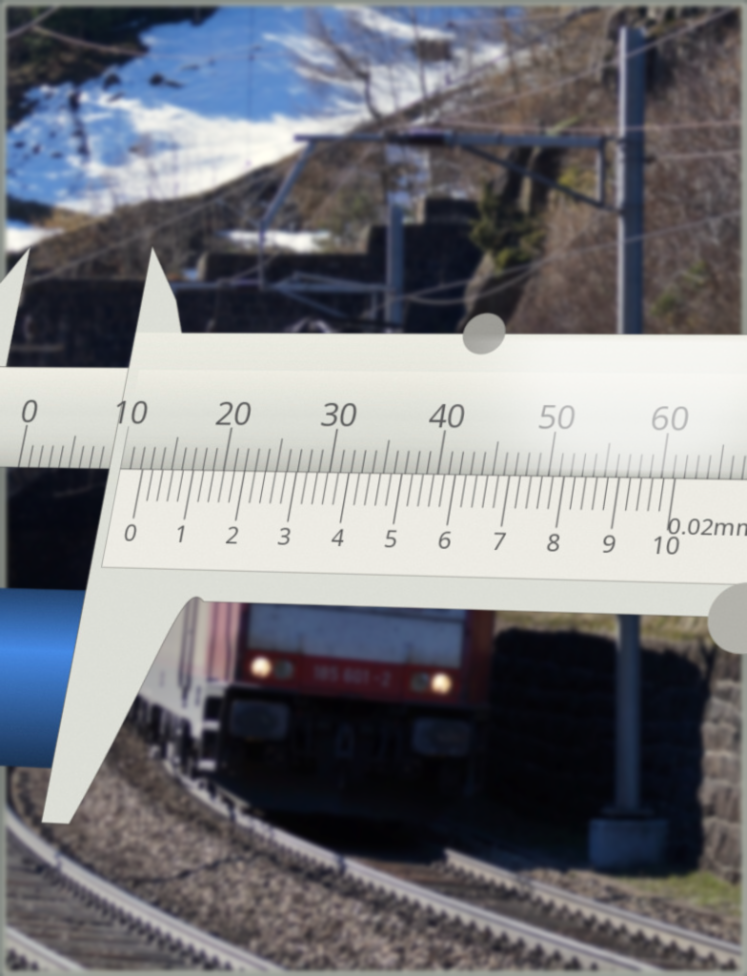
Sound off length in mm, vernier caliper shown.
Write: 12.2 mm
